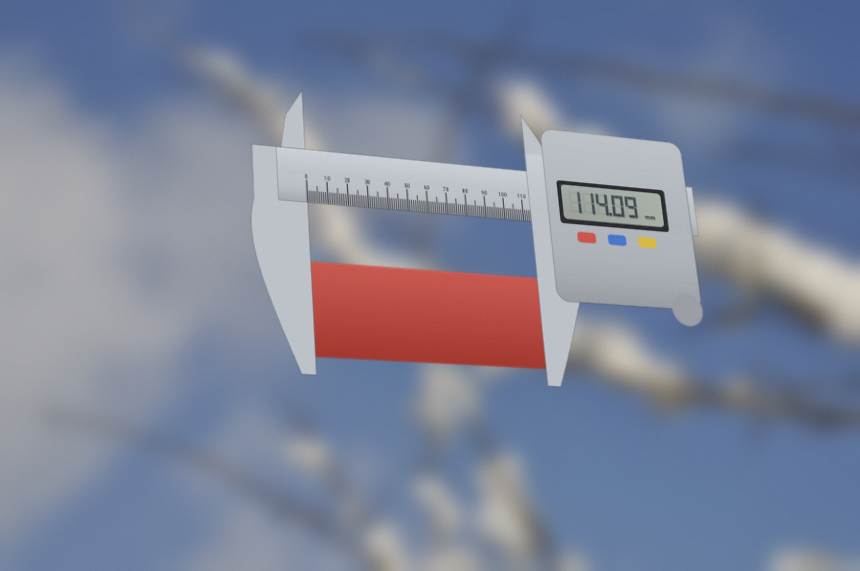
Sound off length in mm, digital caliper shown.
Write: 114.09 mm
